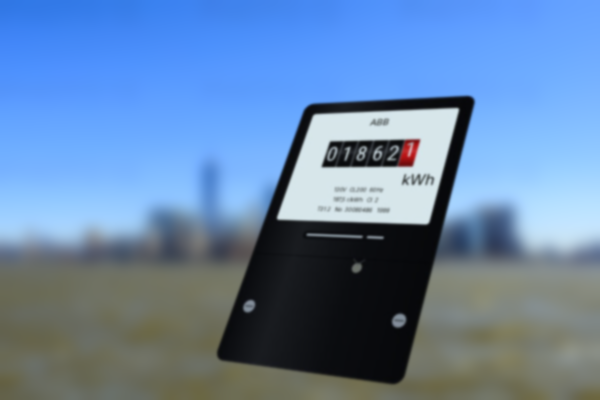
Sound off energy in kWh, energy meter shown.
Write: 1862.1 kWh
